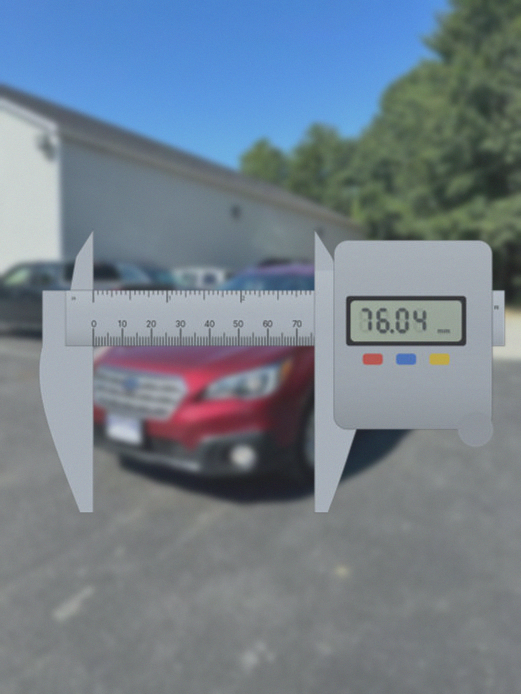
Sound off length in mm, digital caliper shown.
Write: 76.04 mm
